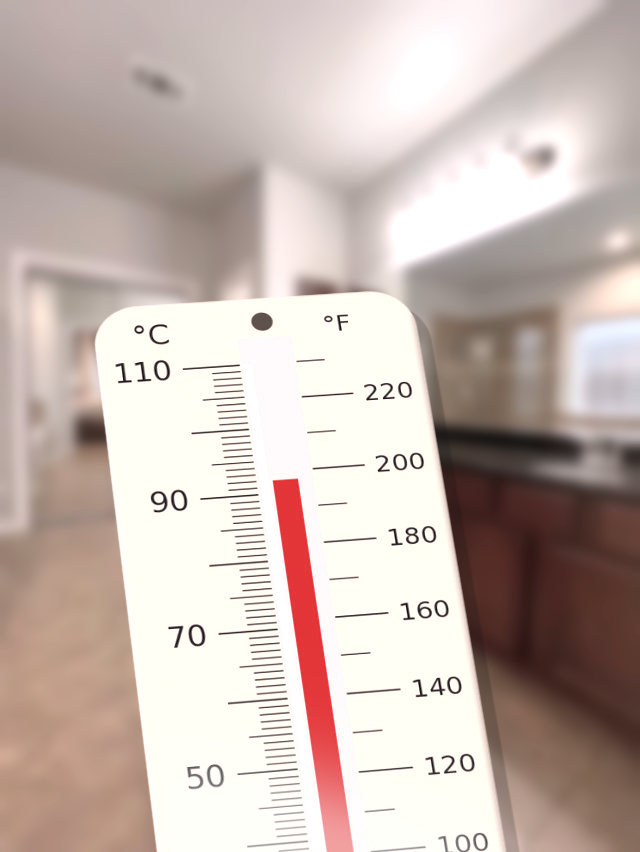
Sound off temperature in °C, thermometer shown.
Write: 92 °C
